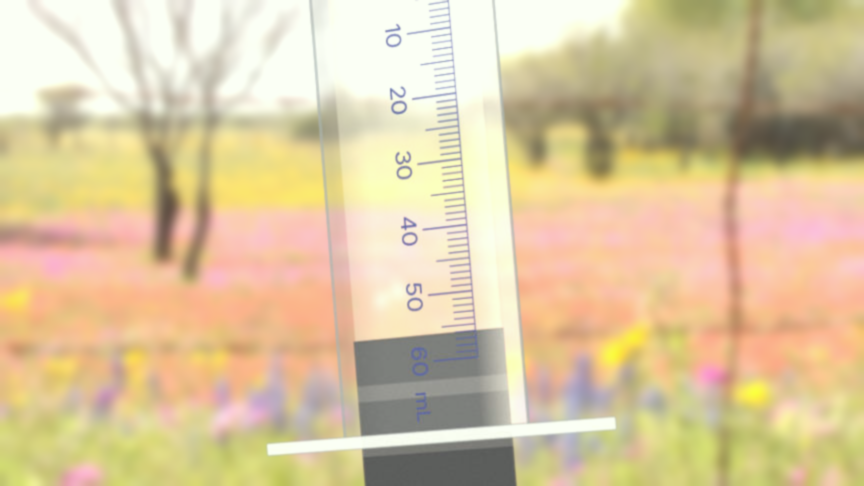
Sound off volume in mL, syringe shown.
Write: 56 mL
